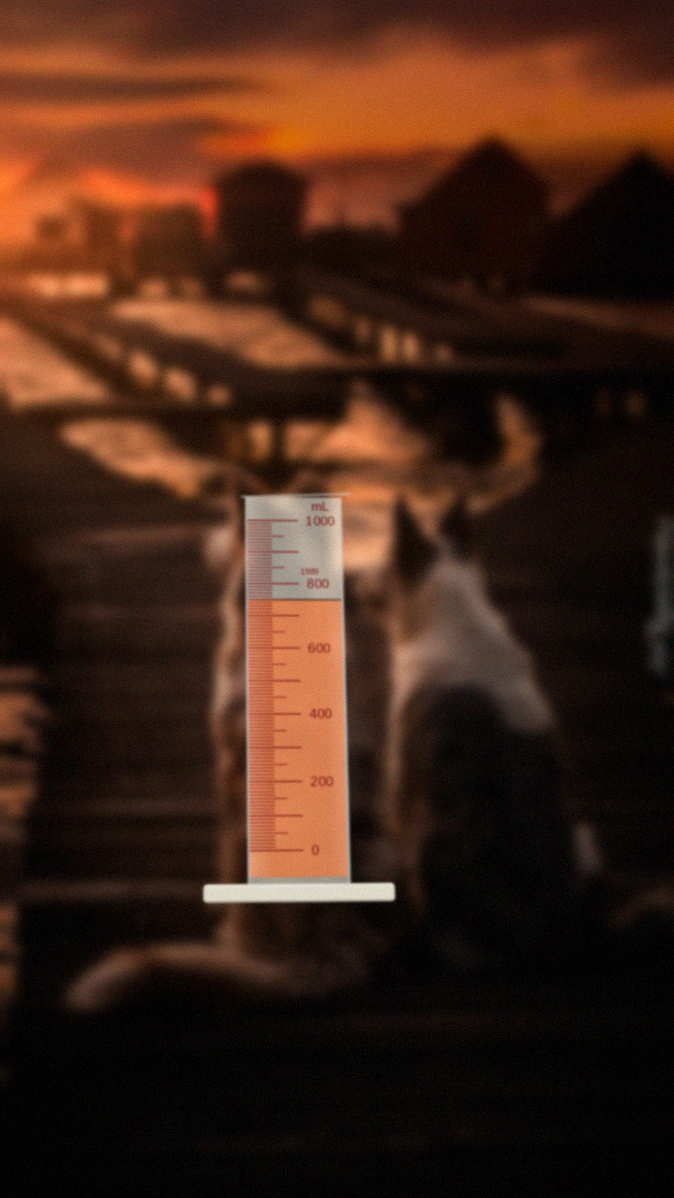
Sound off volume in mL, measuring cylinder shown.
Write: 750 mL
